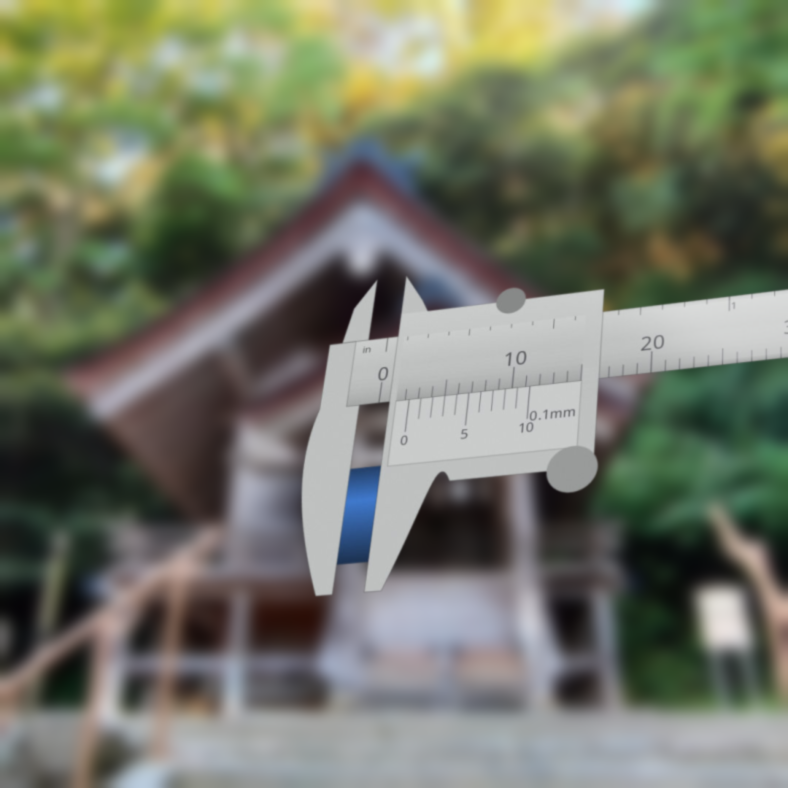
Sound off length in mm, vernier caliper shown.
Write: 2.3 mm
